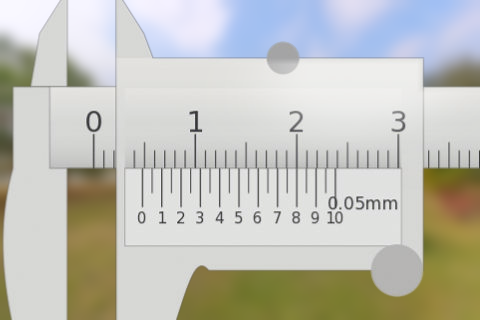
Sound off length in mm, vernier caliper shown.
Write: 4.8 mm
